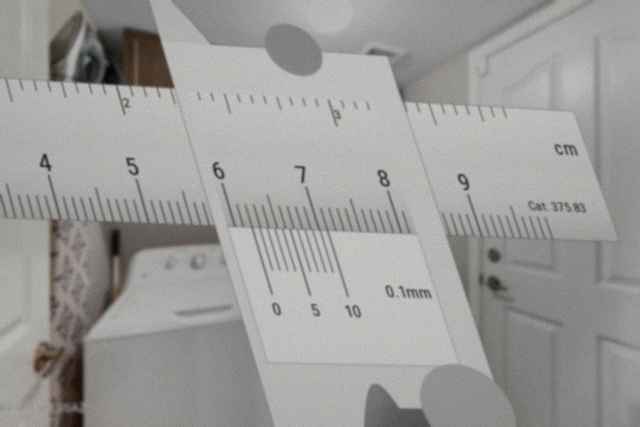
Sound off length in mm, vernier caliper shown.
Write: 62.0 mm
